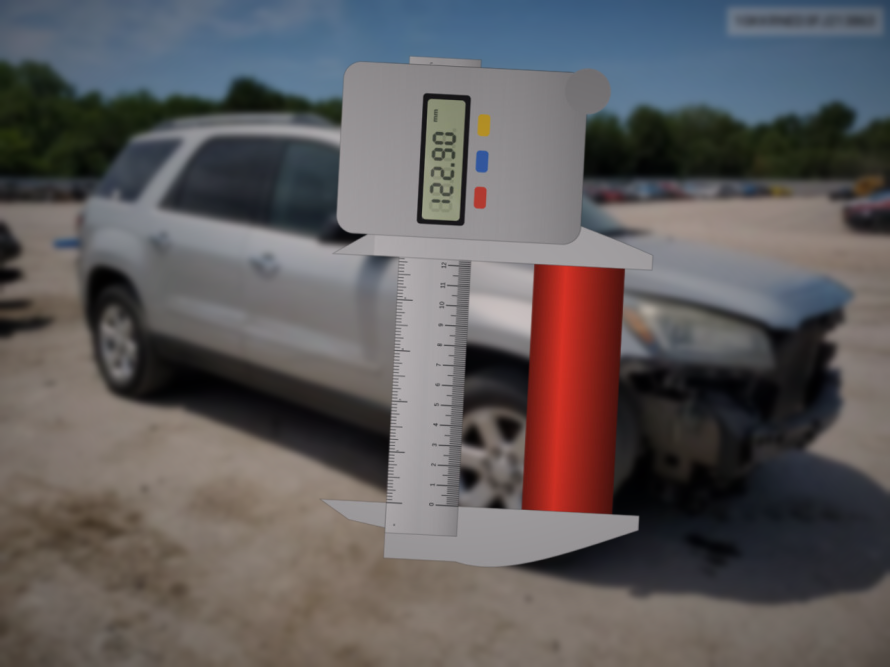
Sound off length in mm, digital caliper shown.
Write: 122.90 mm
